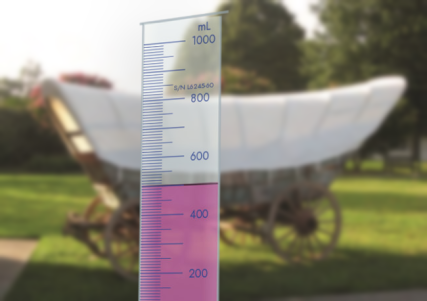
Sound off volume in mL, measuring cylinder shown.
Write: 500 mL
